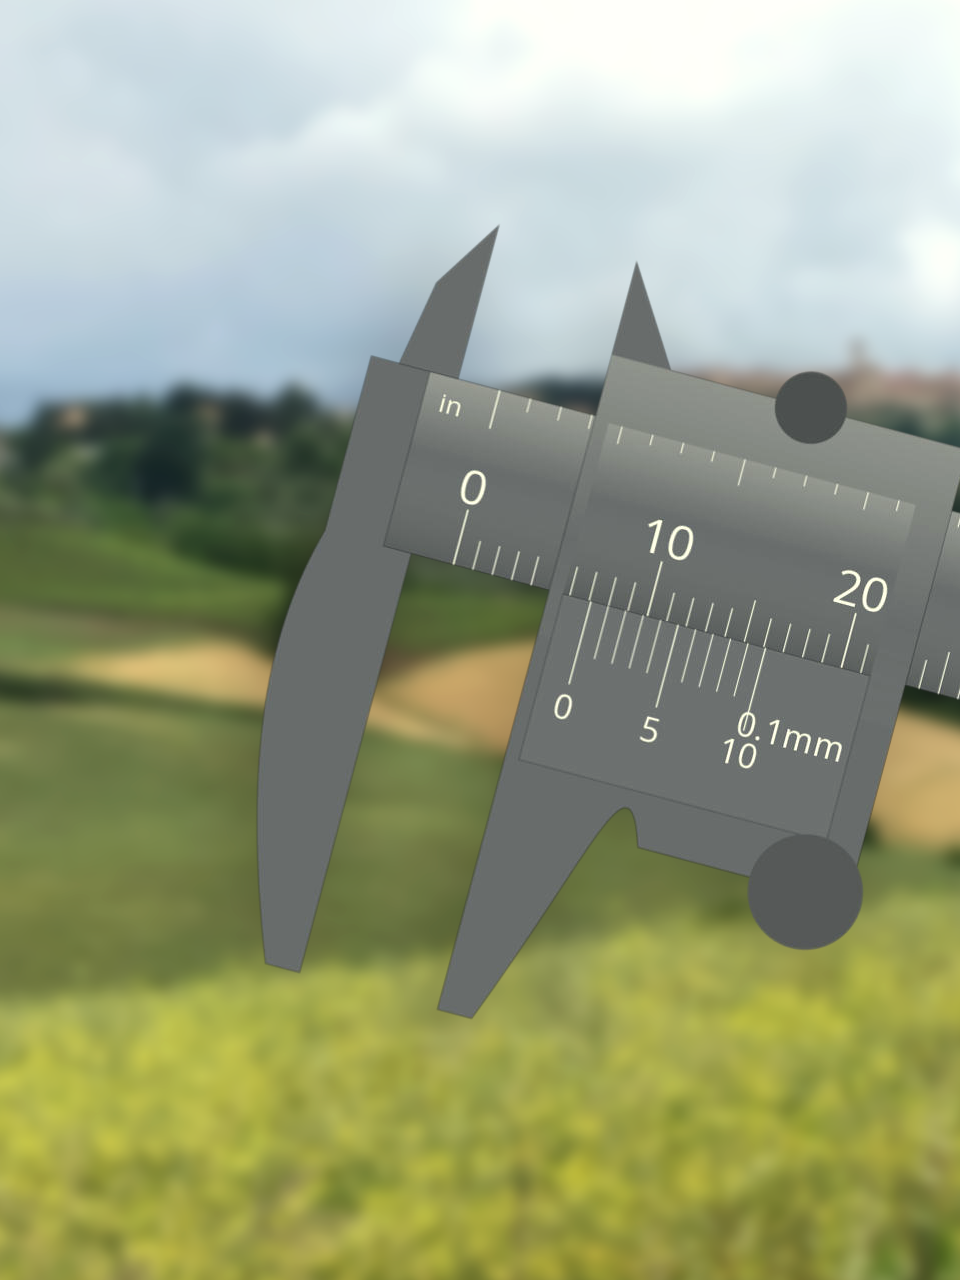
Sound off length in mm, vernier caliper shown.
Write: 7.1 mm
